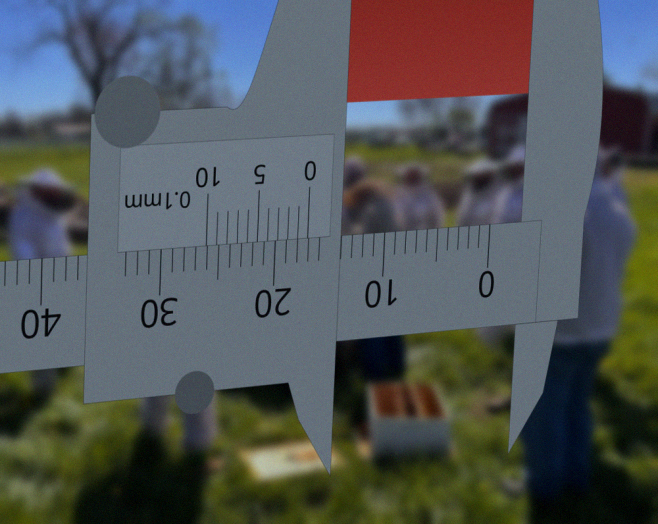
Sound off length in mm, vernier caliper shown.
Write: 17.1 mm
